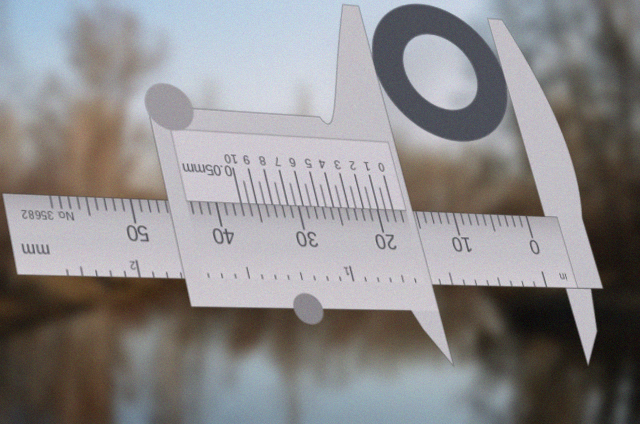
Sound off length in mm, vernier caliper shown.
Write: 18.0 mm
